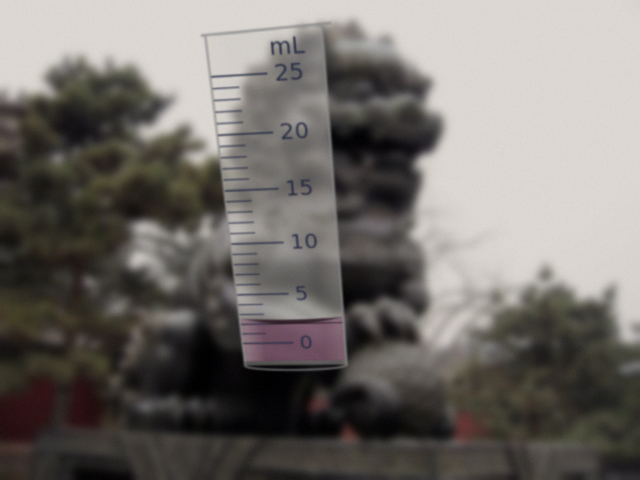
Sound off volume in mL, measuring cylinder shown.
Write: 2 mL
